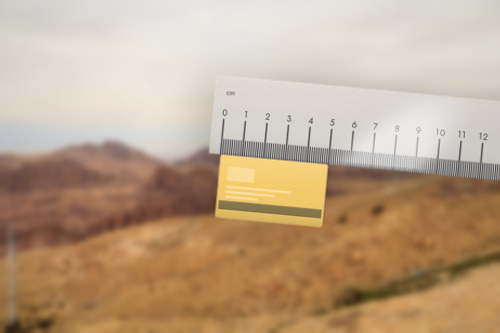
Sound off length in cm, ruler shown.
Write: 5 cm
